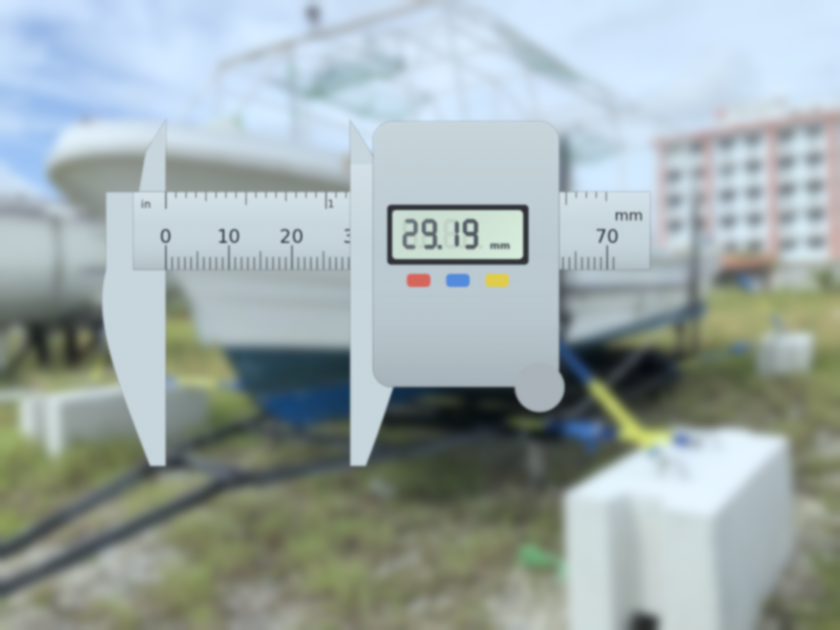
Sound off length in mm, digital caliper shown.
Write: 29.19 mm
